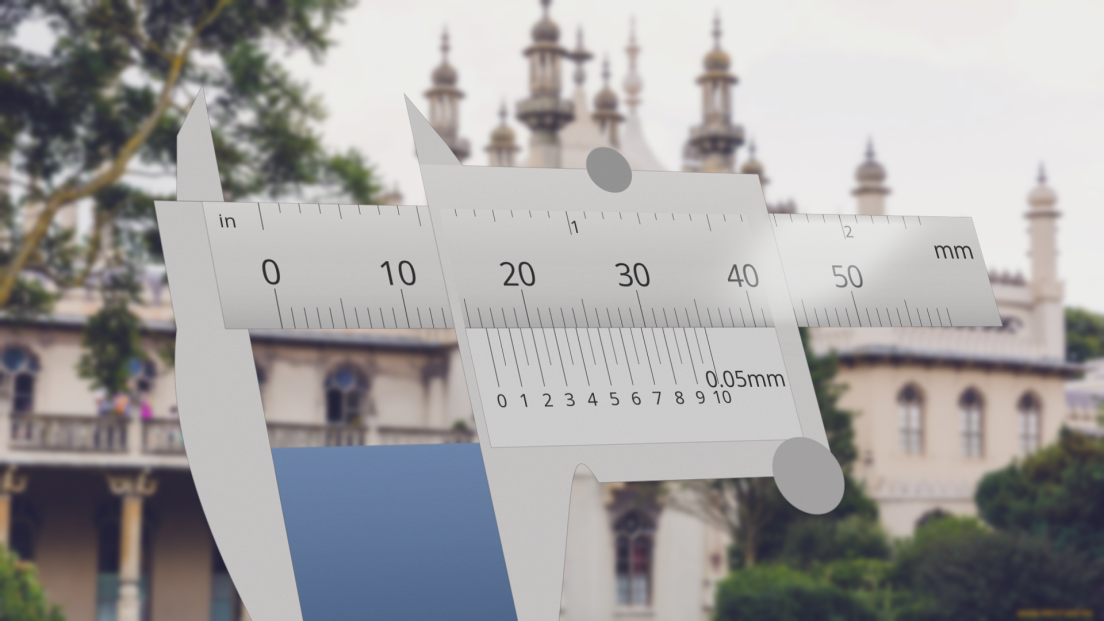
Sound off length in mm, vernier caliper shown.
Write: 16.3 mm
